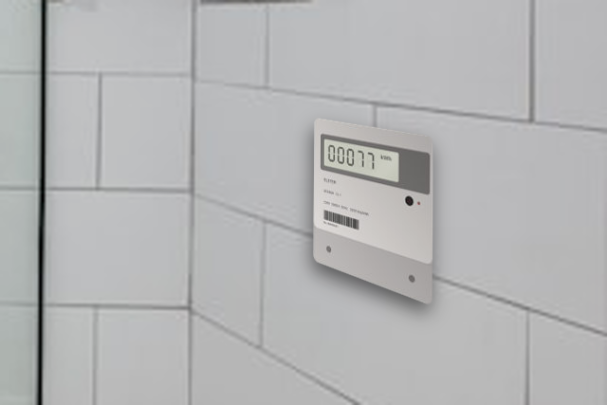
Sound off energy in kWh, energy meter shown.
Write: 77 kWh
